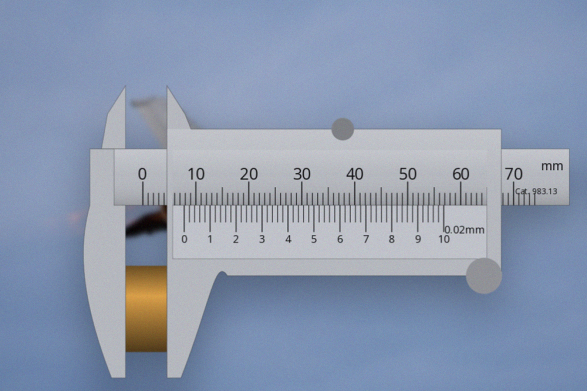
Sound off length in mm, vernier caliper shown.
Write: 7.8 mm
